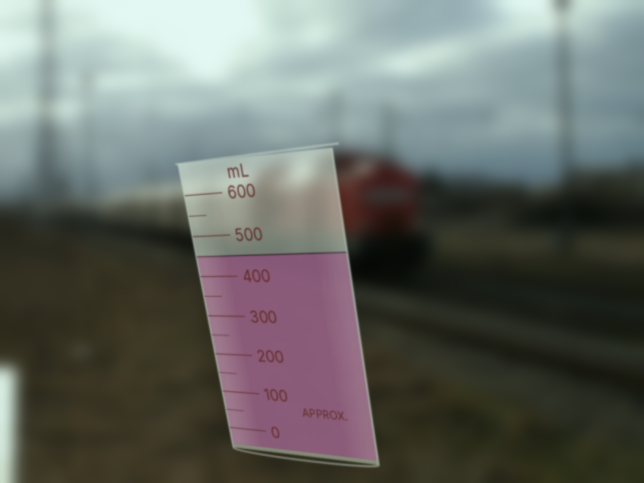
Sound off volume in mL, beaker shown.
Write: 450 mL
